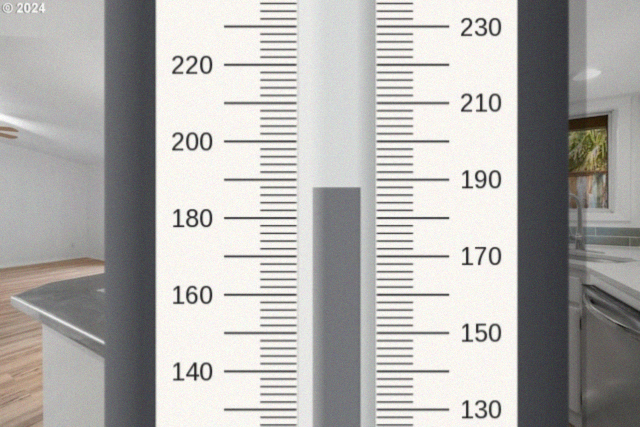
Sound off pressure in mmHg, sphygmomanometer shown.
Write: 188 mmHg
